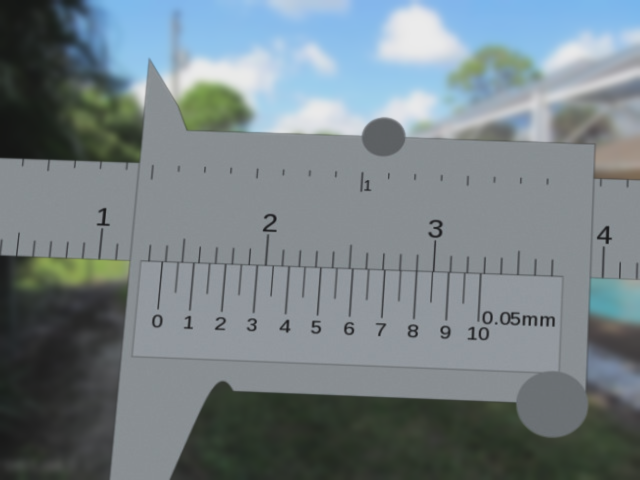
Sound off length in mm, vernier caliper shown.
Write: 13.8 mm
